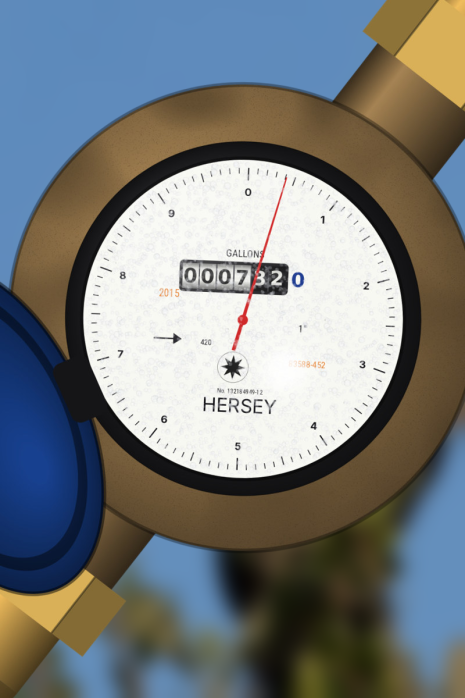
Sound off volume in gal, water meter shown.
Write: 7320.4 gal
